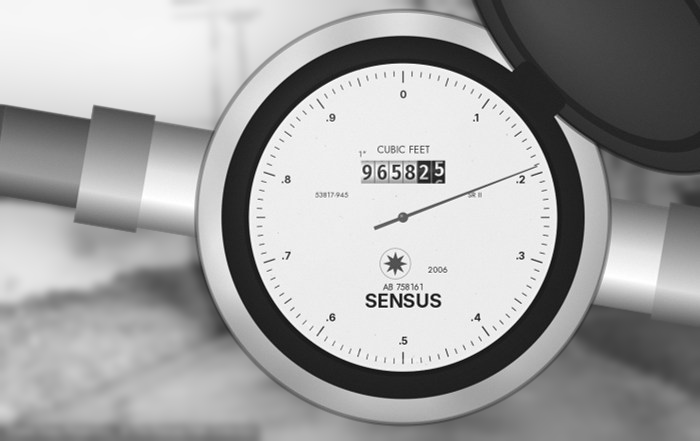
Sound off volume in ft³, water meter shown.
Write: 965825.19 ft³
